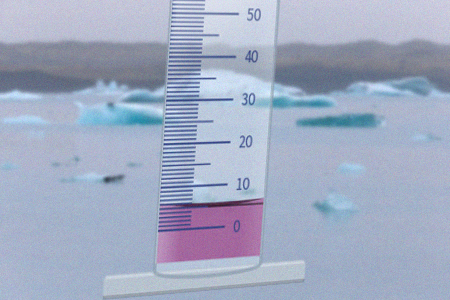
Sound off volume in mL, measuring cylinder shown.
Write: 5 mL
